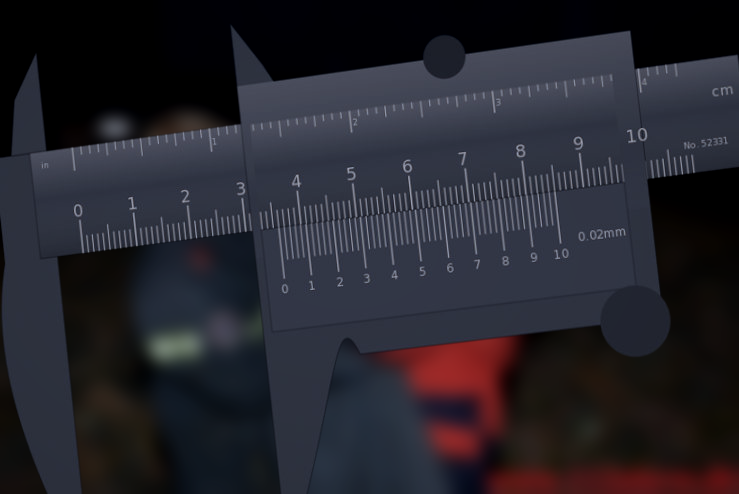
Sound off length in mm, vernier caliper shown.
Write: 36.0 mm
